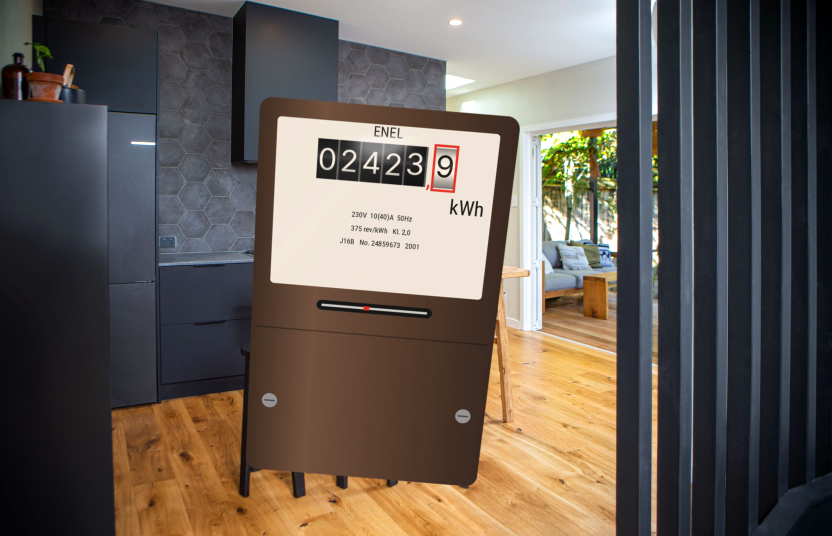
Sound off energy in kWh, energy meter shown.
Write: 2423.9 kWh
